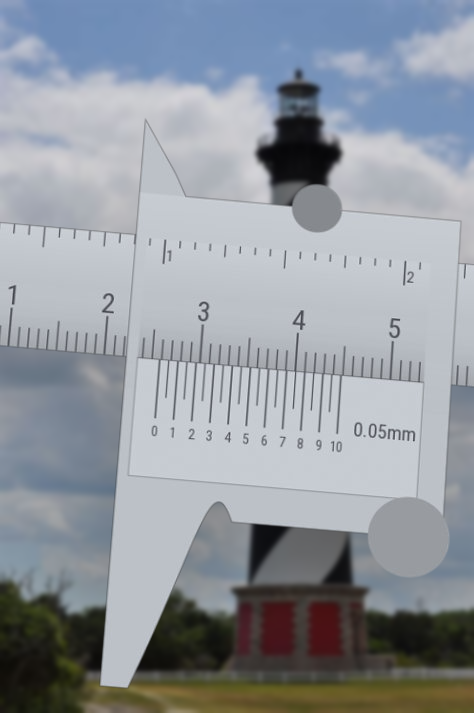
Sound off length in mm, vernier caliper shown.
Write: 25.8 mm
